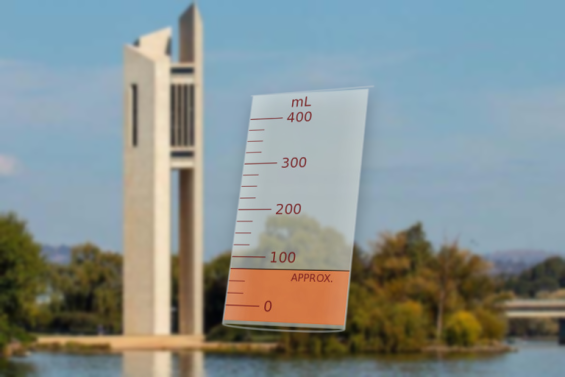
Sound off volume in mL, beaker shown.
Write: 75 mL
